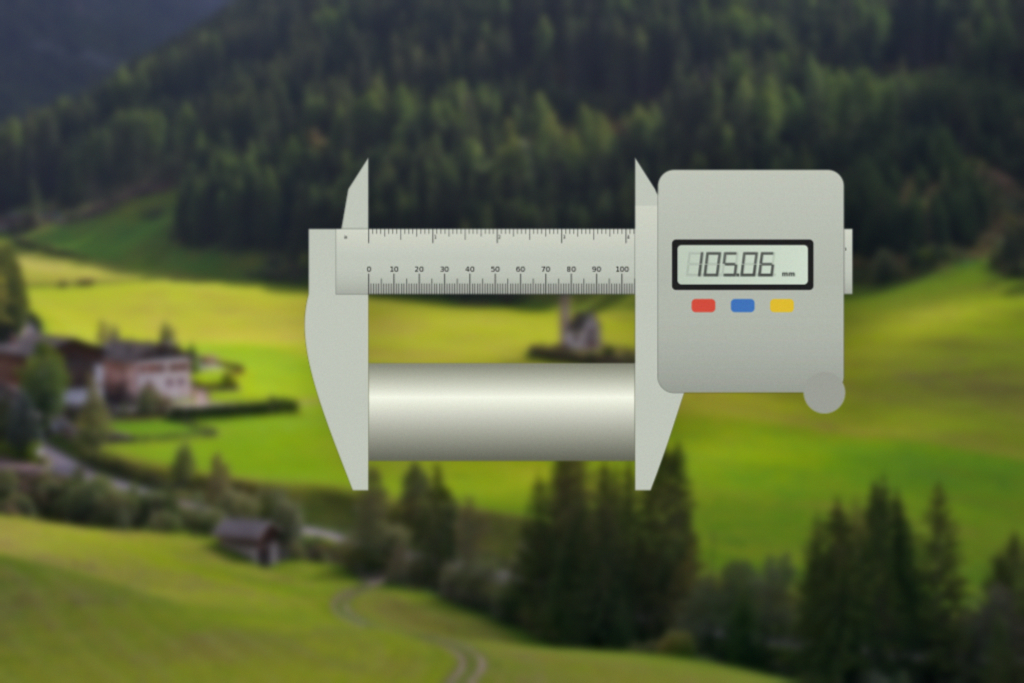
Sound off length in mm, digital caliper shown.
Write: 105.06 mm
